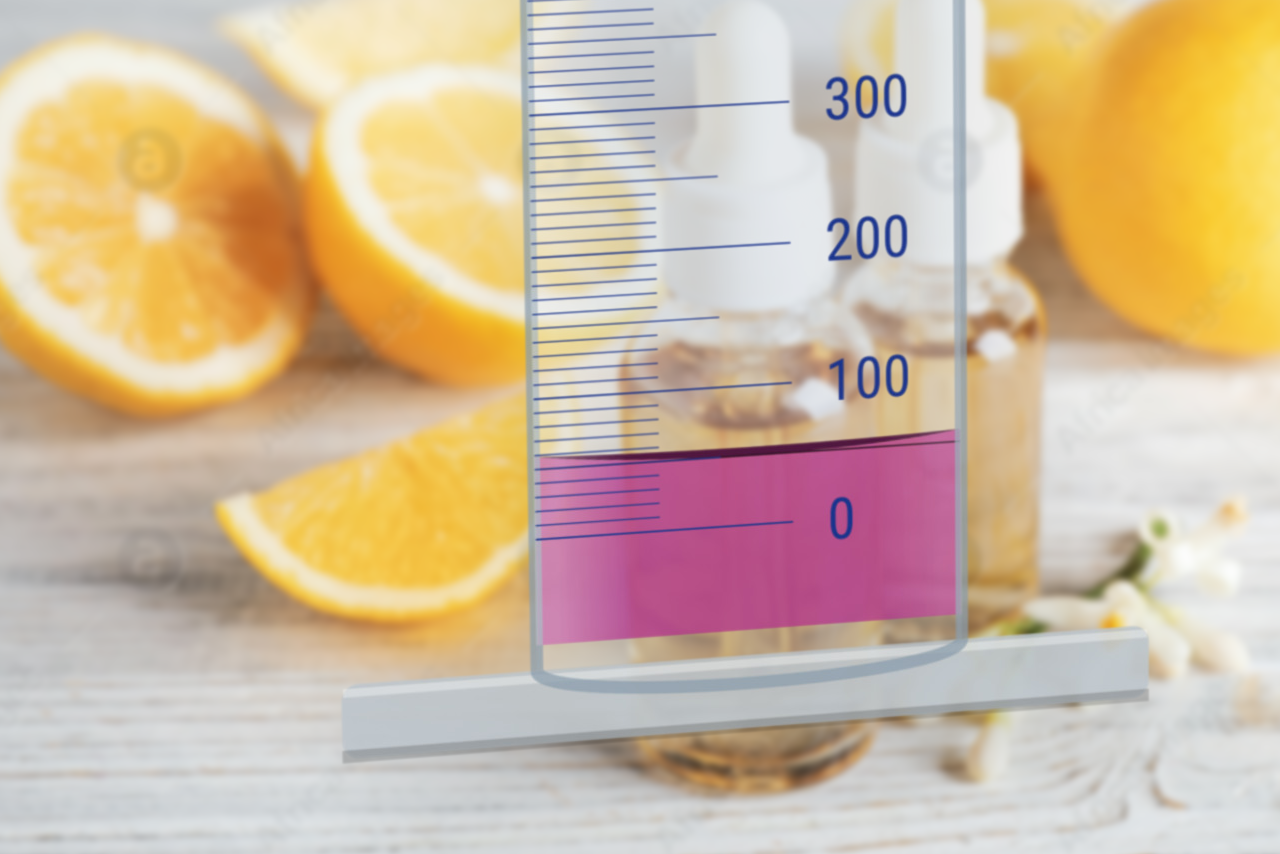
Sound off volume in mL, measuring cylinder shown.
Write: 50 mL
